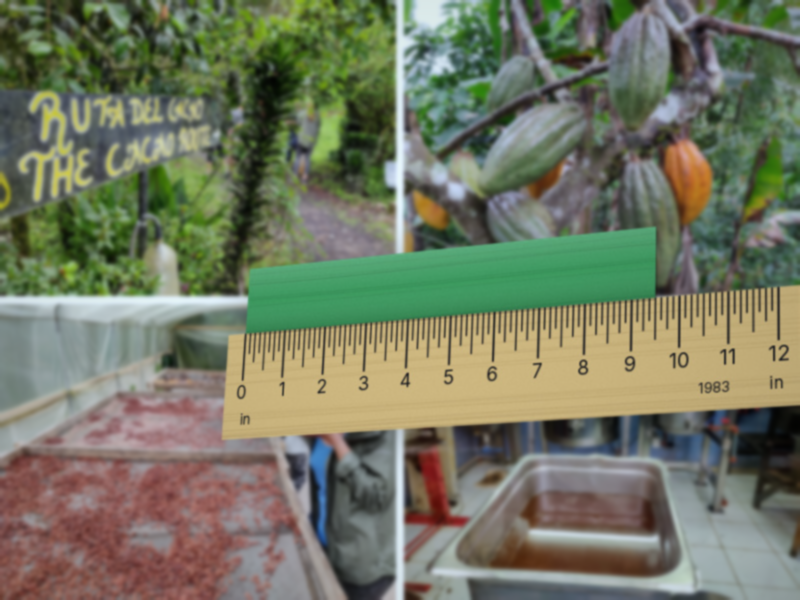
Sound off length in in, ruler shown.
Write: 9.5 in
